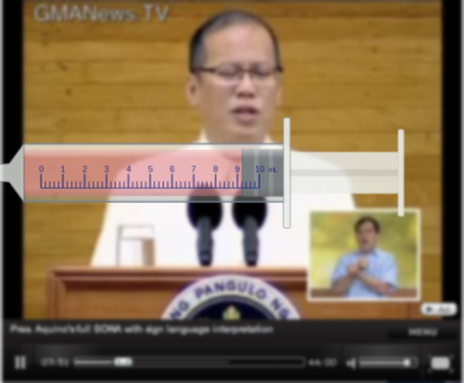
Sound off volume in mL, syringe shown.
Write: 9.2 mL
